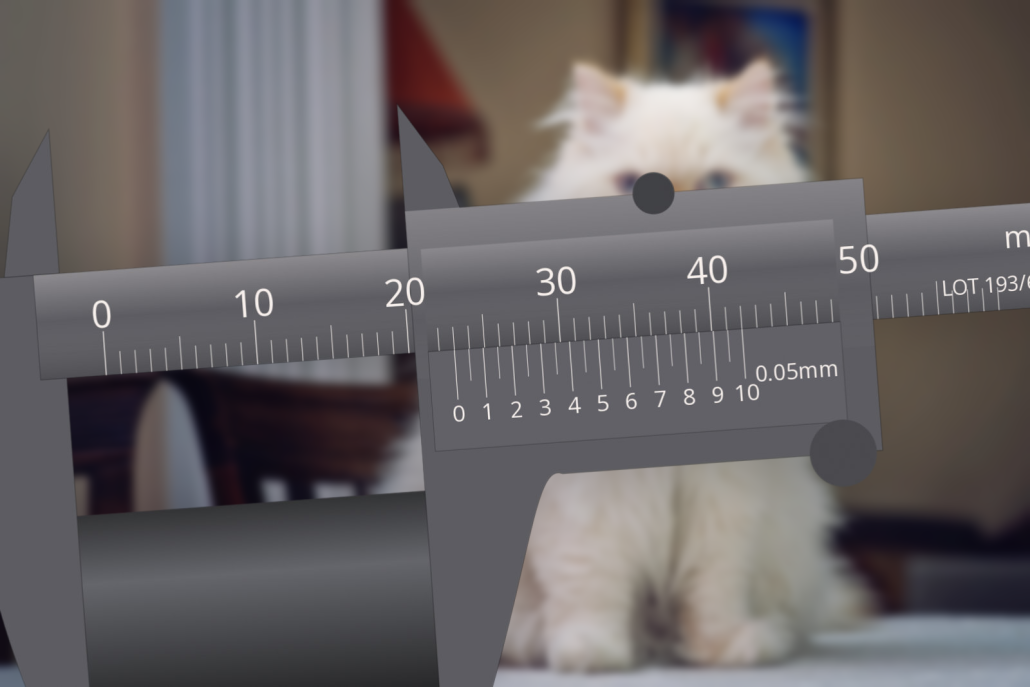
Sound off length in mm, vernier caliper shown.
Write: 23.0 mm
